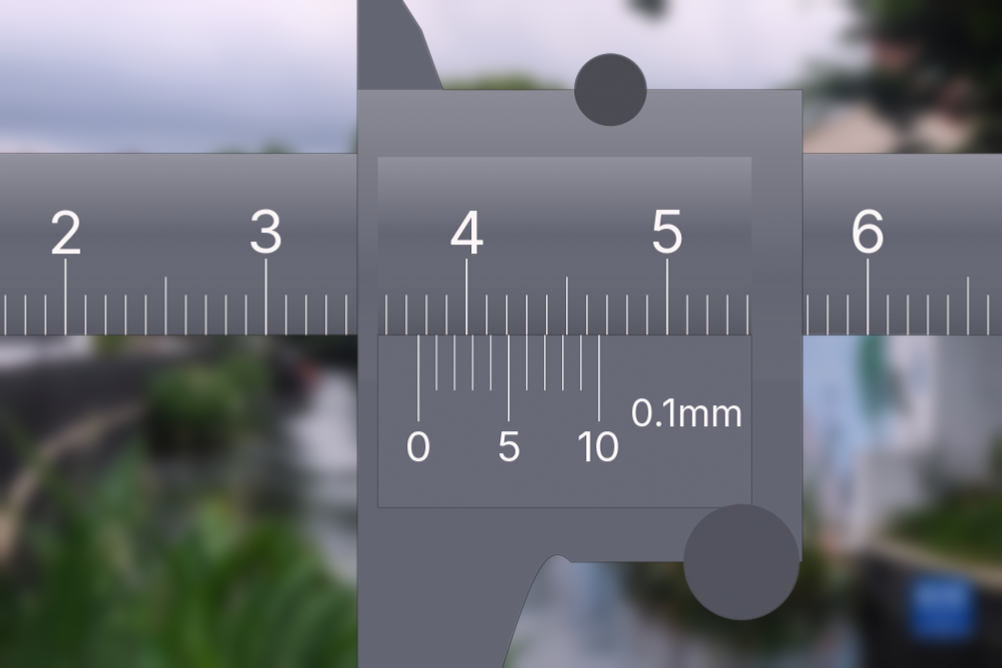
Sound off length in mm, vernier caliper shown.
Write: 37.6 mm
